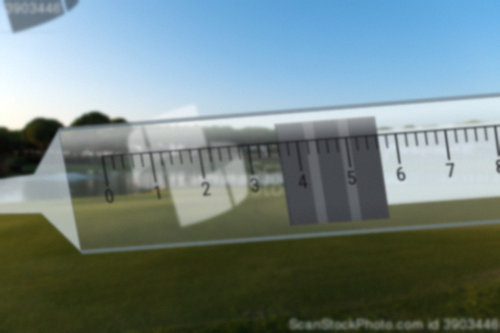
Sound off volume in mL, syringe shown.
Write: 3.6 mL
